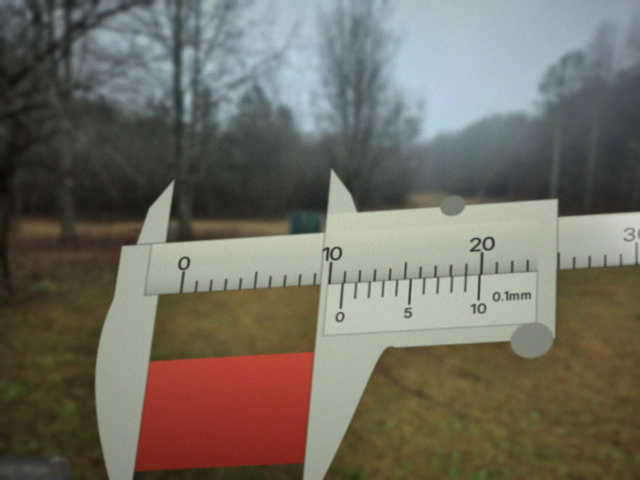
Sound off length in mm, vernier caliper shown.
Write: 10.9 mm
